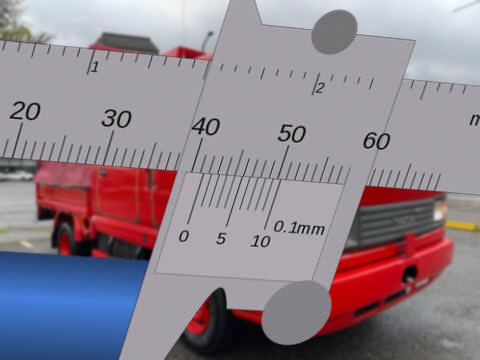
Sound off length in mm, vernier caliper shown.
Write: 41.4 mm
